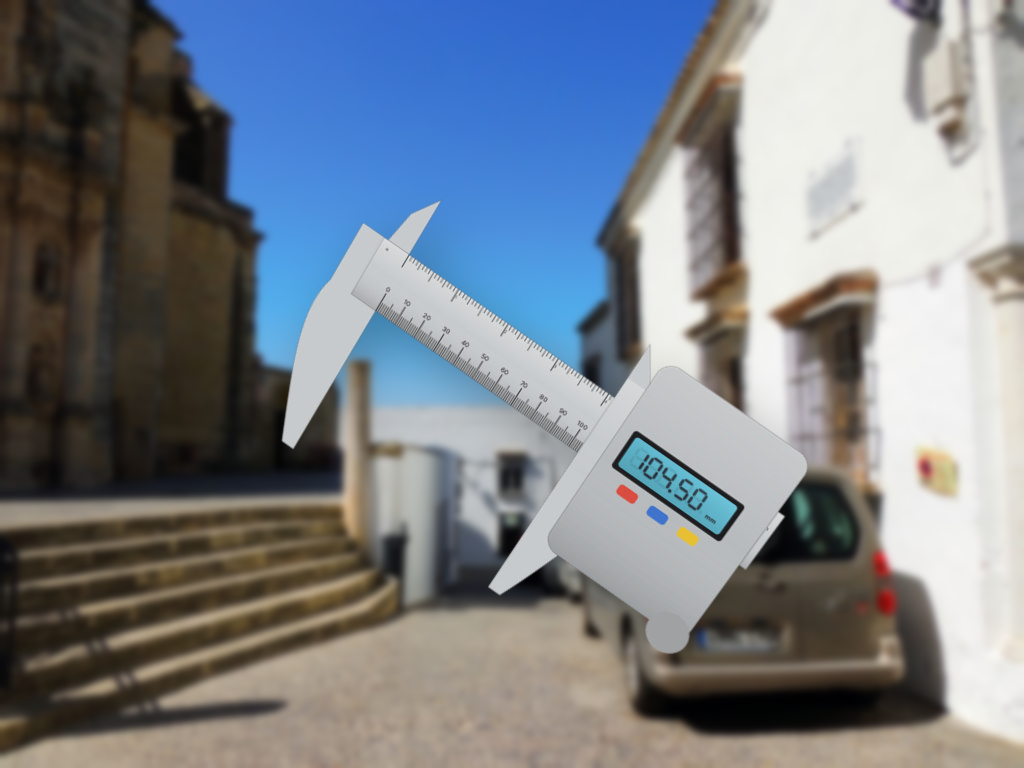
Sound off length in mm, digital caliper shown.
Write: 104.50 mm
